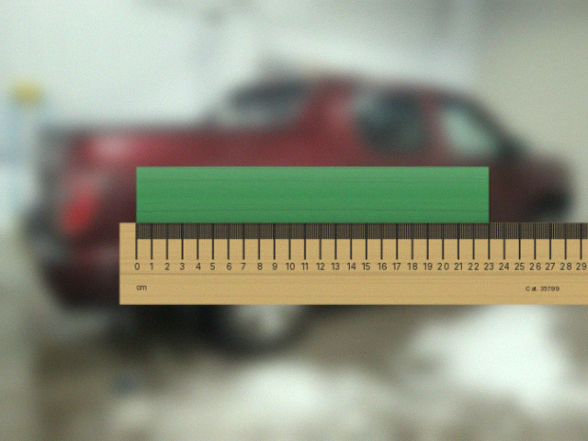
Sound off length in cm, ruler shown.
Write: 23 cm
